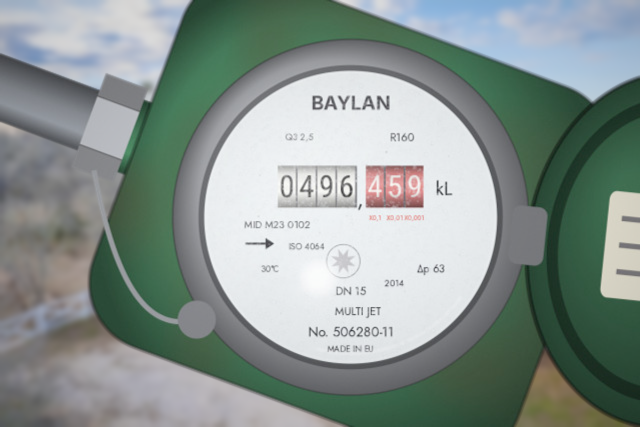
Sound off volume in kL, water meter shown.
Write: 496.459 kL
